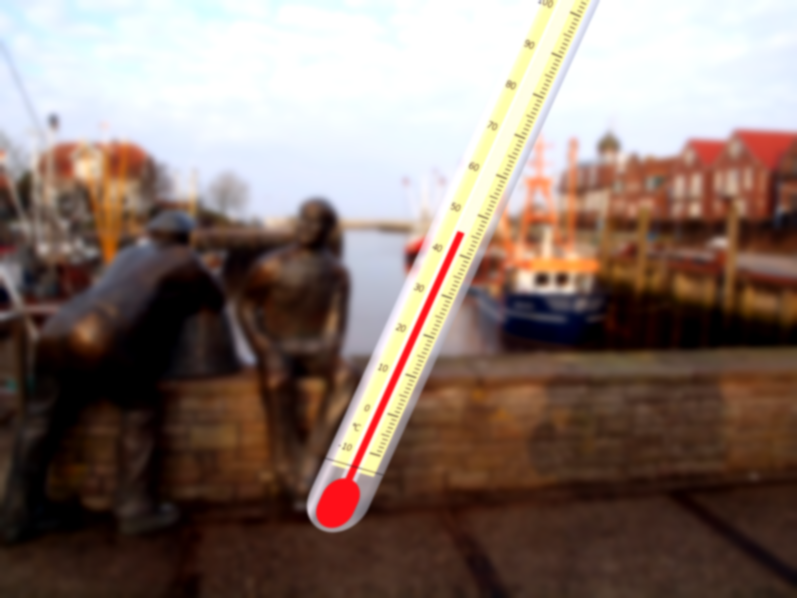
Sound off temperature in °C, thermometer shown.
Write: 45 °C
